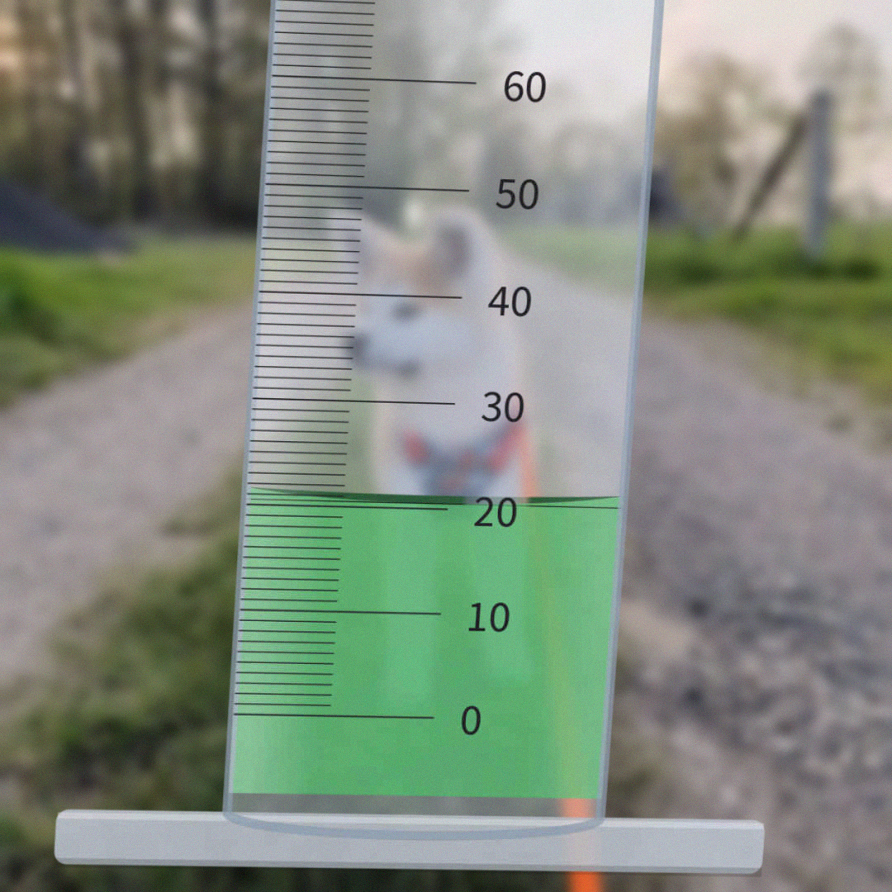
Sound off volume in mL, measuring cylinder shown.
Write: 20.5 mL
